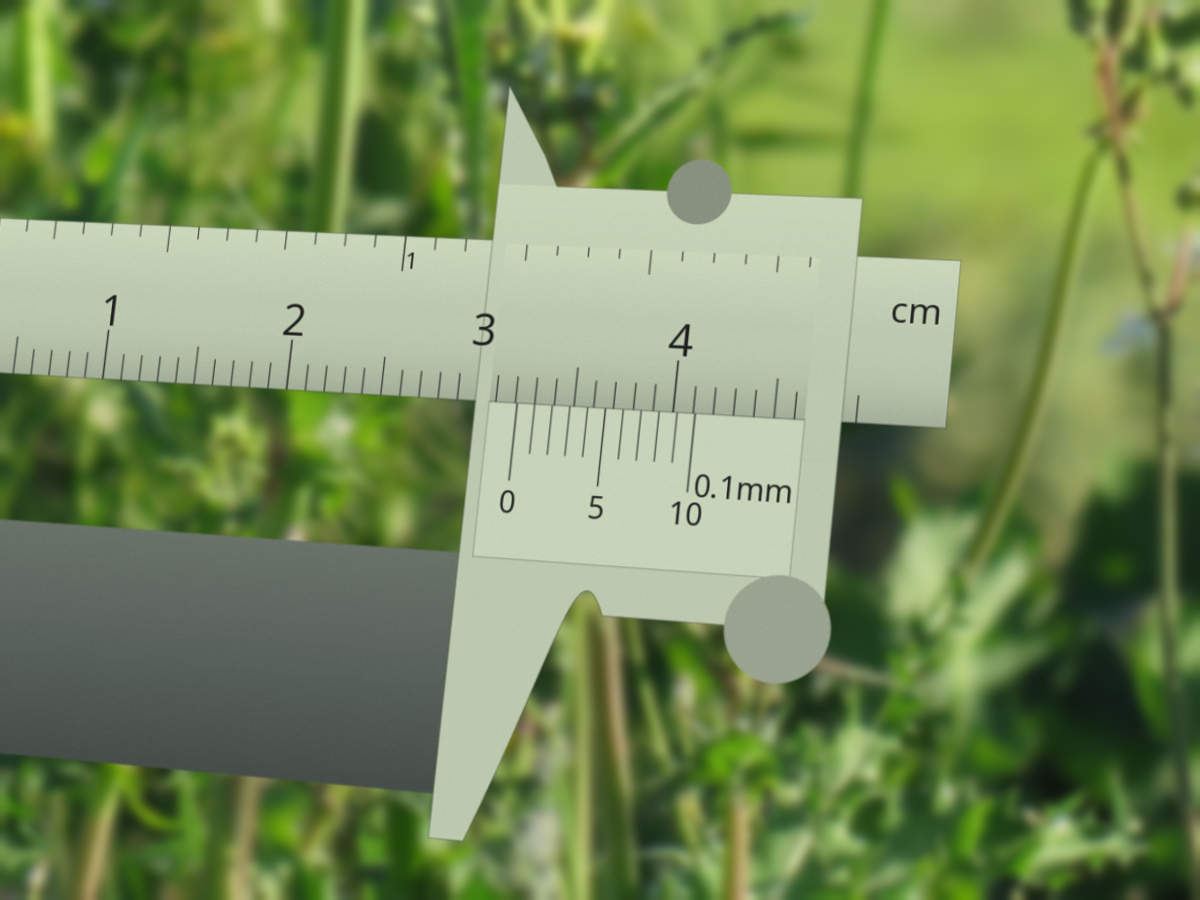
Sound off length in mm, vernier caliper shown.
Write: 32.1 mm
